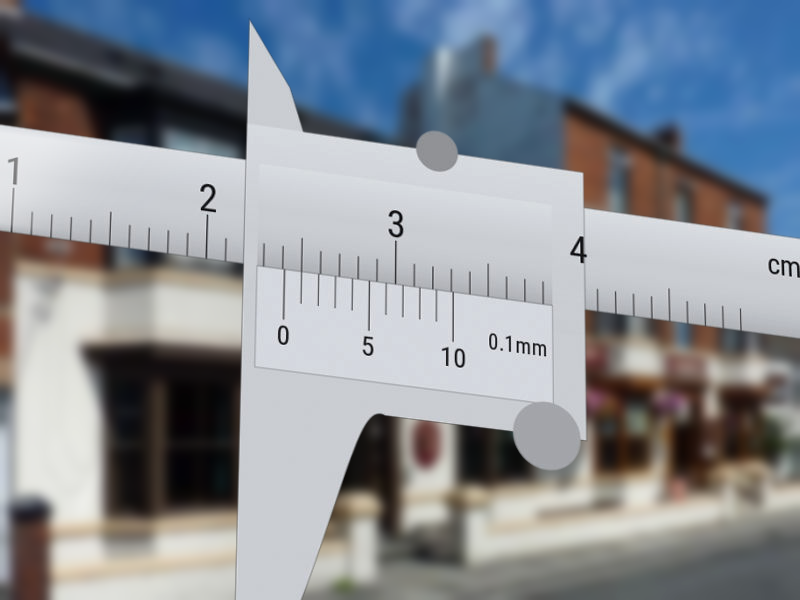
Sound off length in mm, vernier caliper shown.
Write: 24.1 mm
